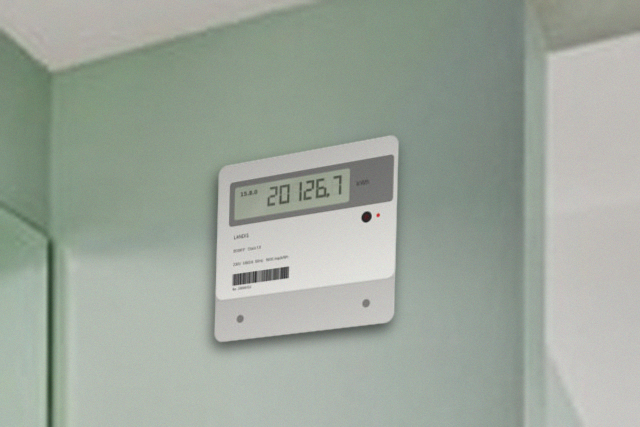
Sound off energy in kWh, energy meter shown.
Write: 20126.7 kWh
